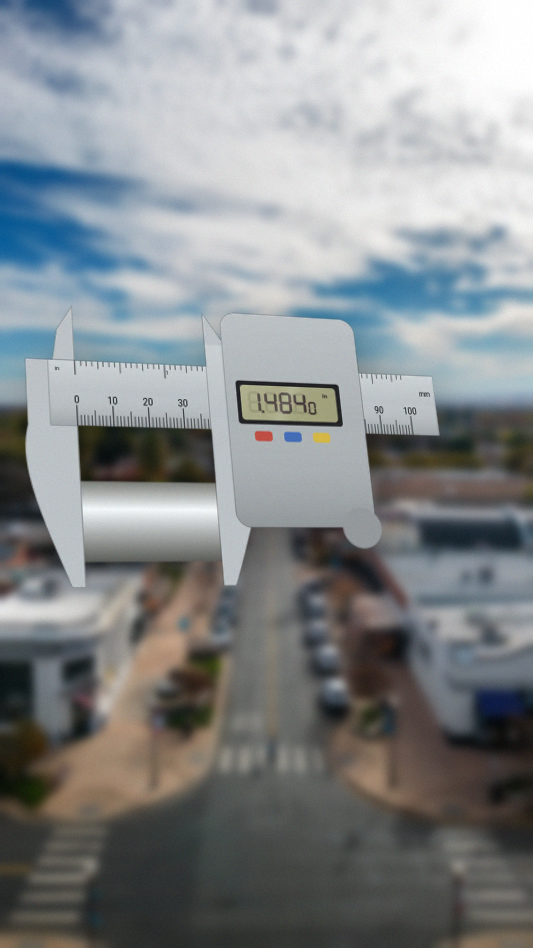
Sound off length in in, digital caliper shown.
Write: 1.4840 in
